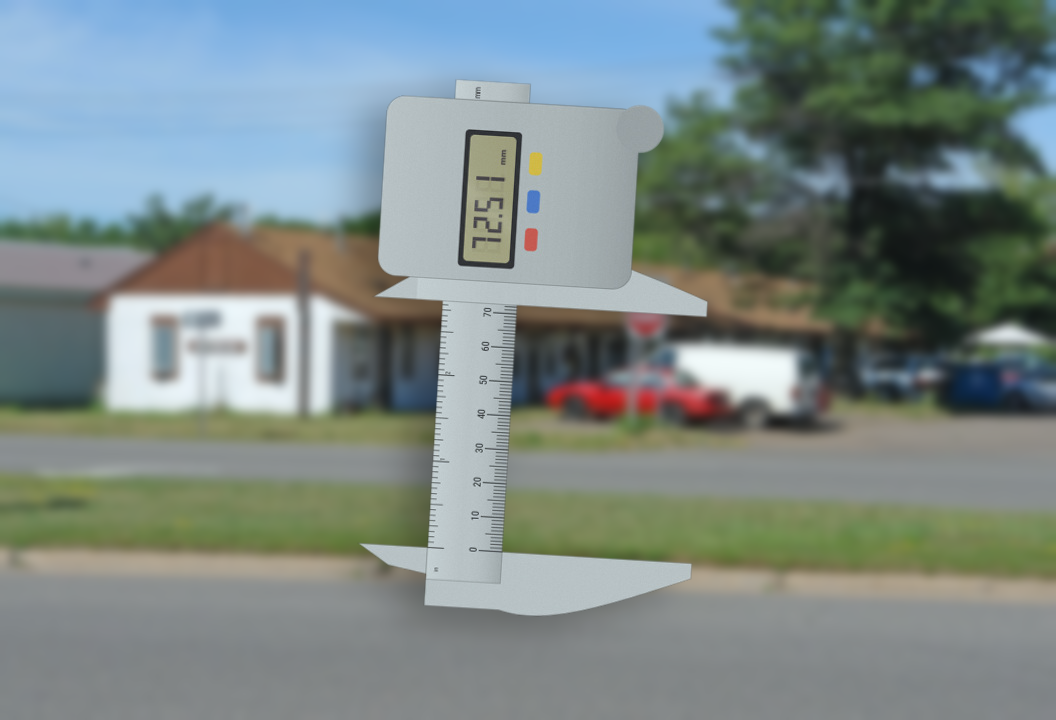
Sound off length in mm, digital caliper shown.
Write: 72.51 mm
